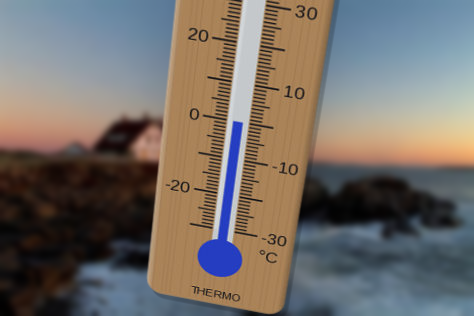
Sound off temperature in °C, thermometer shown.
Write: 0 °C
